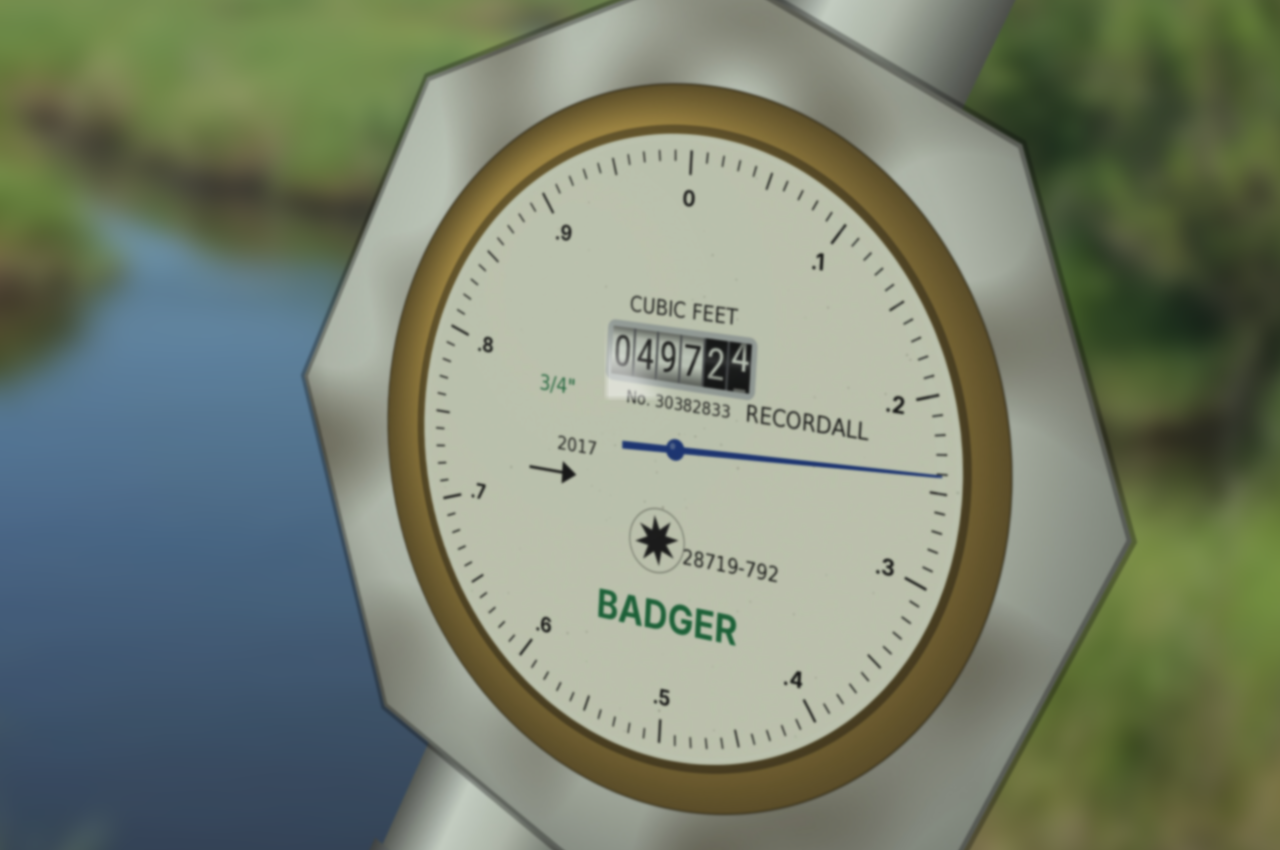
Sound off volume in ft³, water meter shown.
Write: 49724.24 ft³
